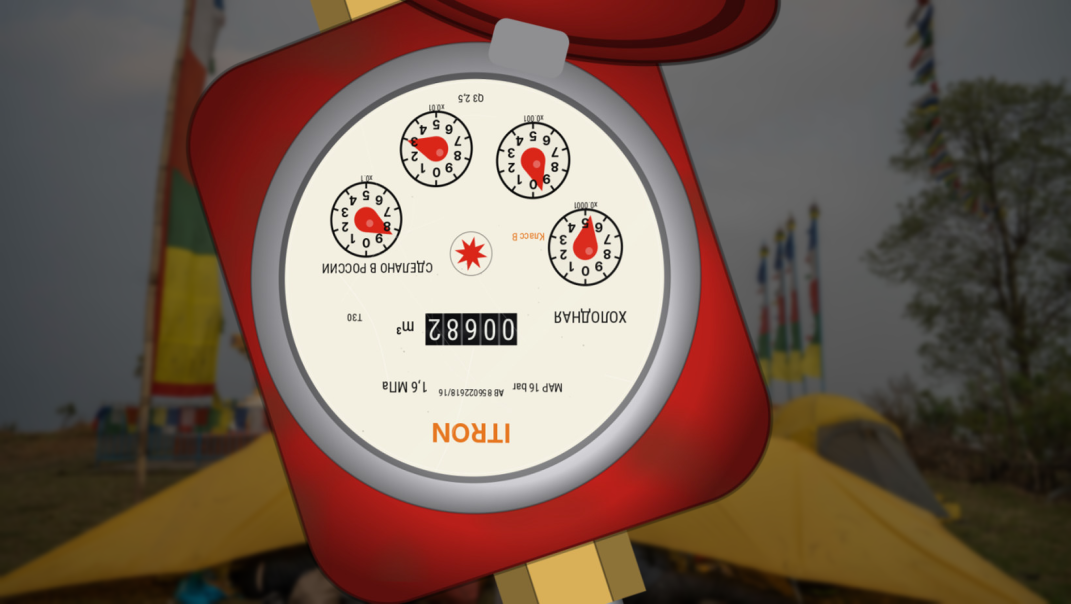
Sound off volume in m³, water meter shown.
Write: 682.8295 m³
